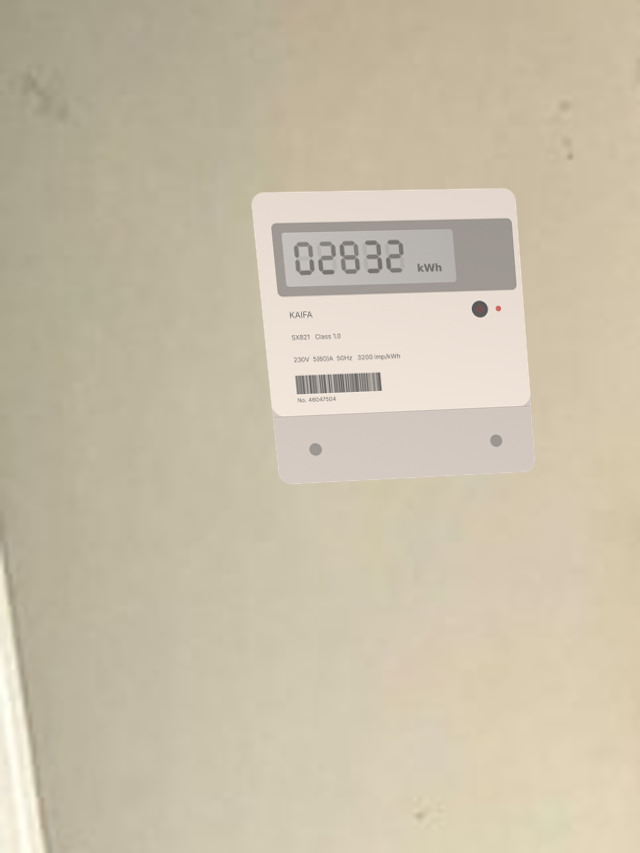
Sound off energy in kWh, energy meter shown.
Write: 2832 kWh
